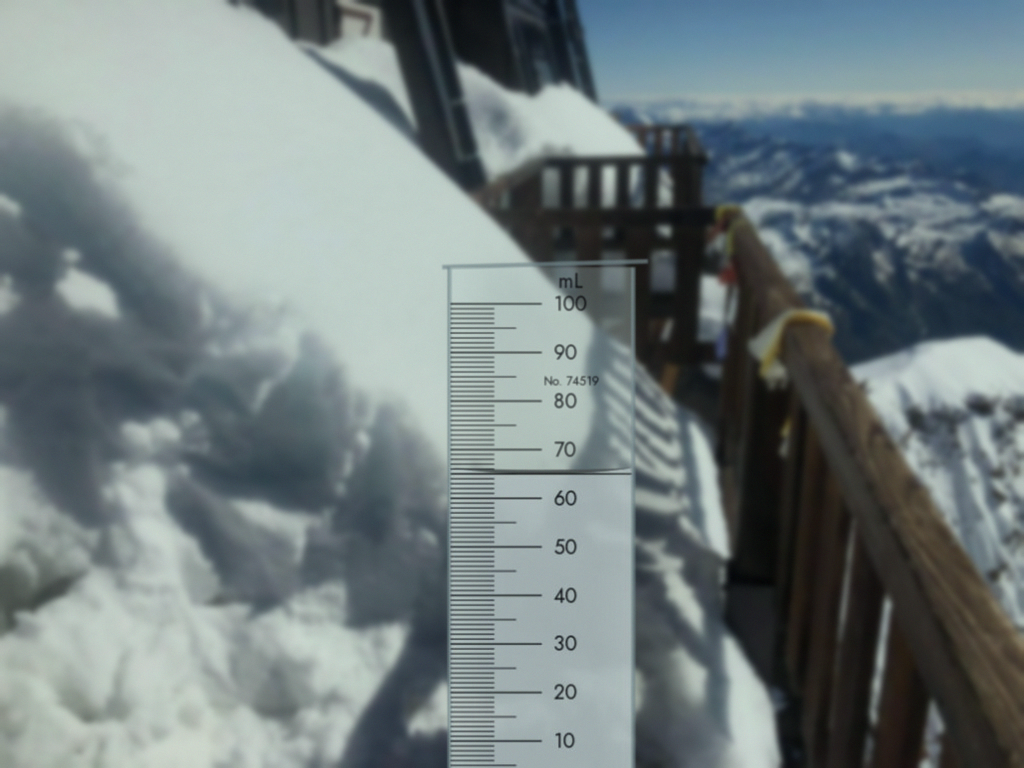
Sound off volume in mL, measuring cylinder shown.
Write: 65 mL
